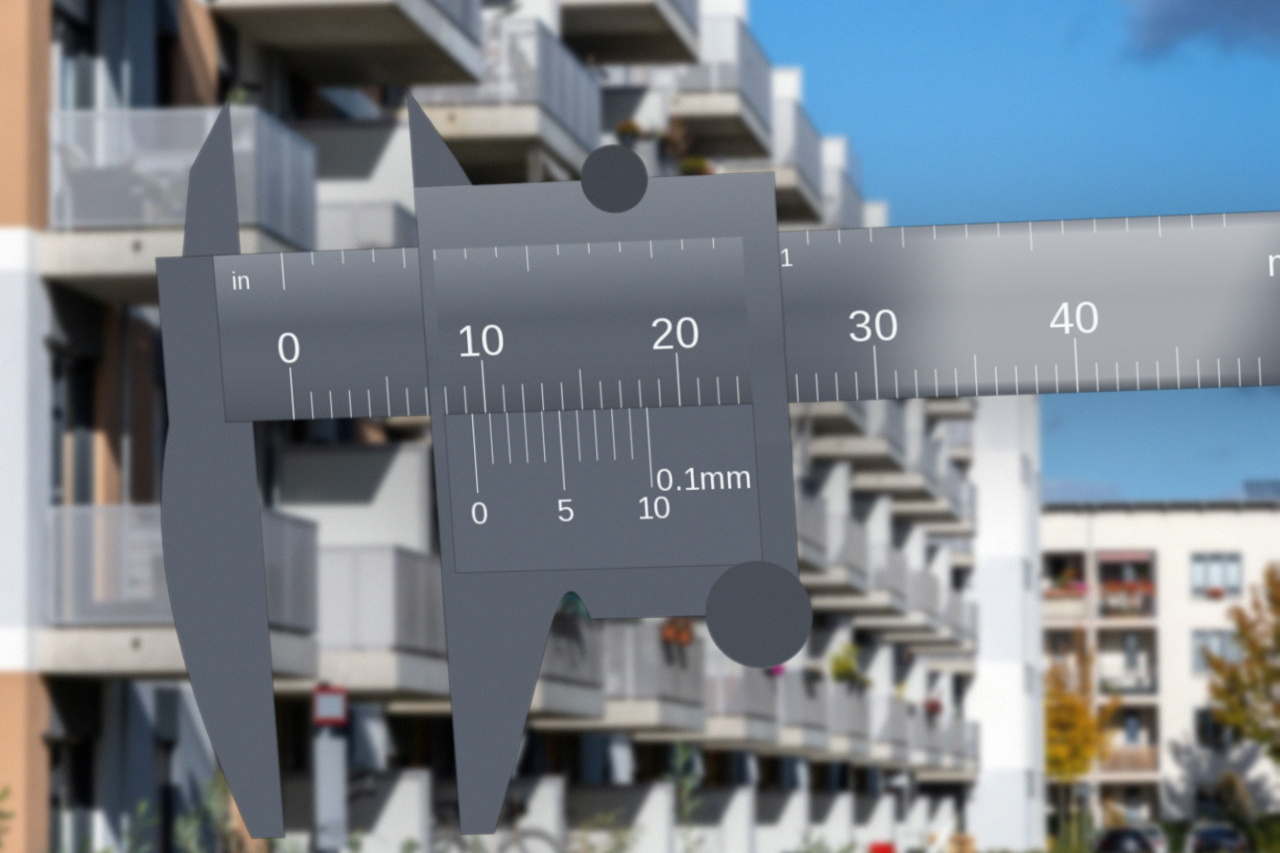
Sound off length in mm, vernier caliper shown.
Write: 9.3 mm
